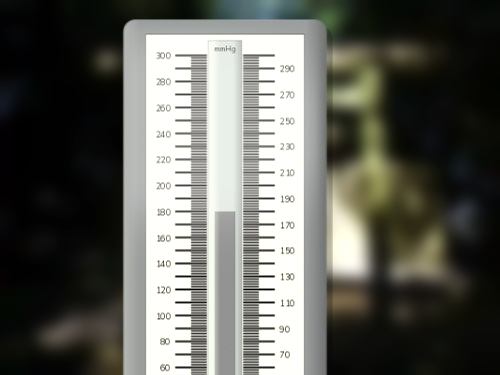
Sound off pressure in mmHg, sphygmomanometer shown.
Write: 180 mmHg
